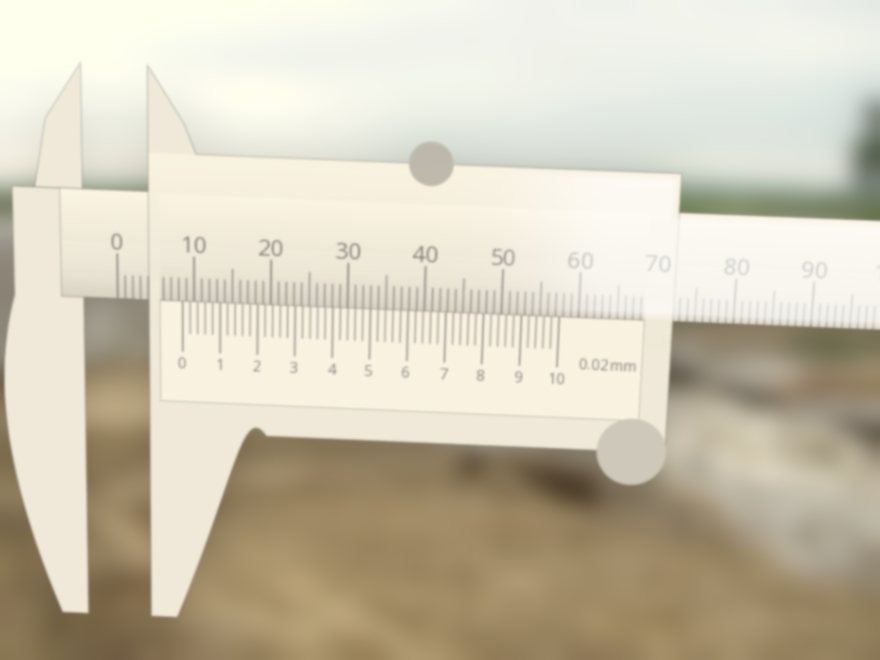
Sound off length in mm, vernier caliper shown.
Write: 8.5 mm
